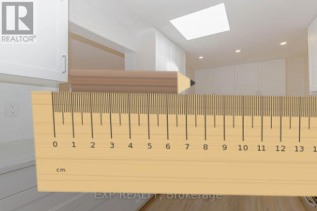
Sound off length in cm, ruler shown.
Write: 6.5 cm
